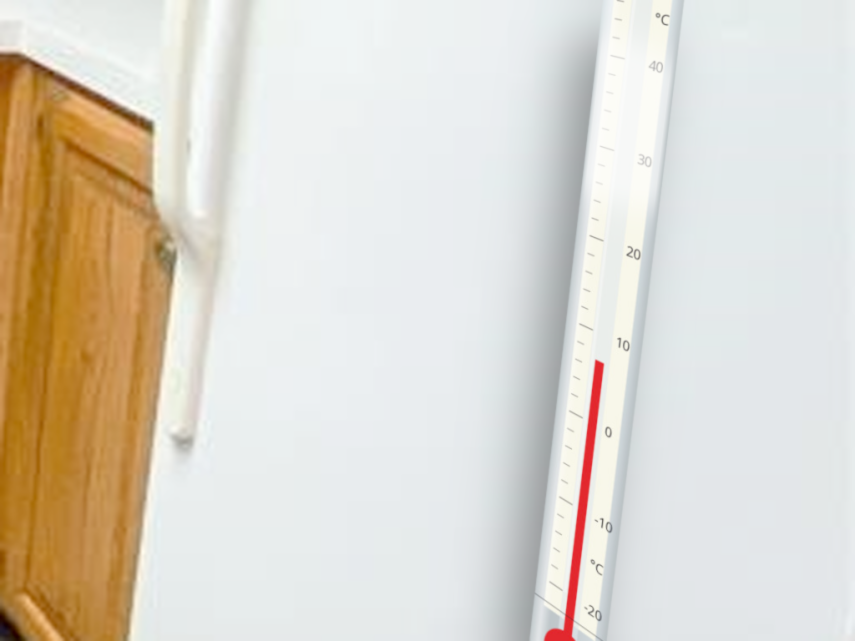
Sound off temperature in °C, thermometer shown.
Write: 7 °C
